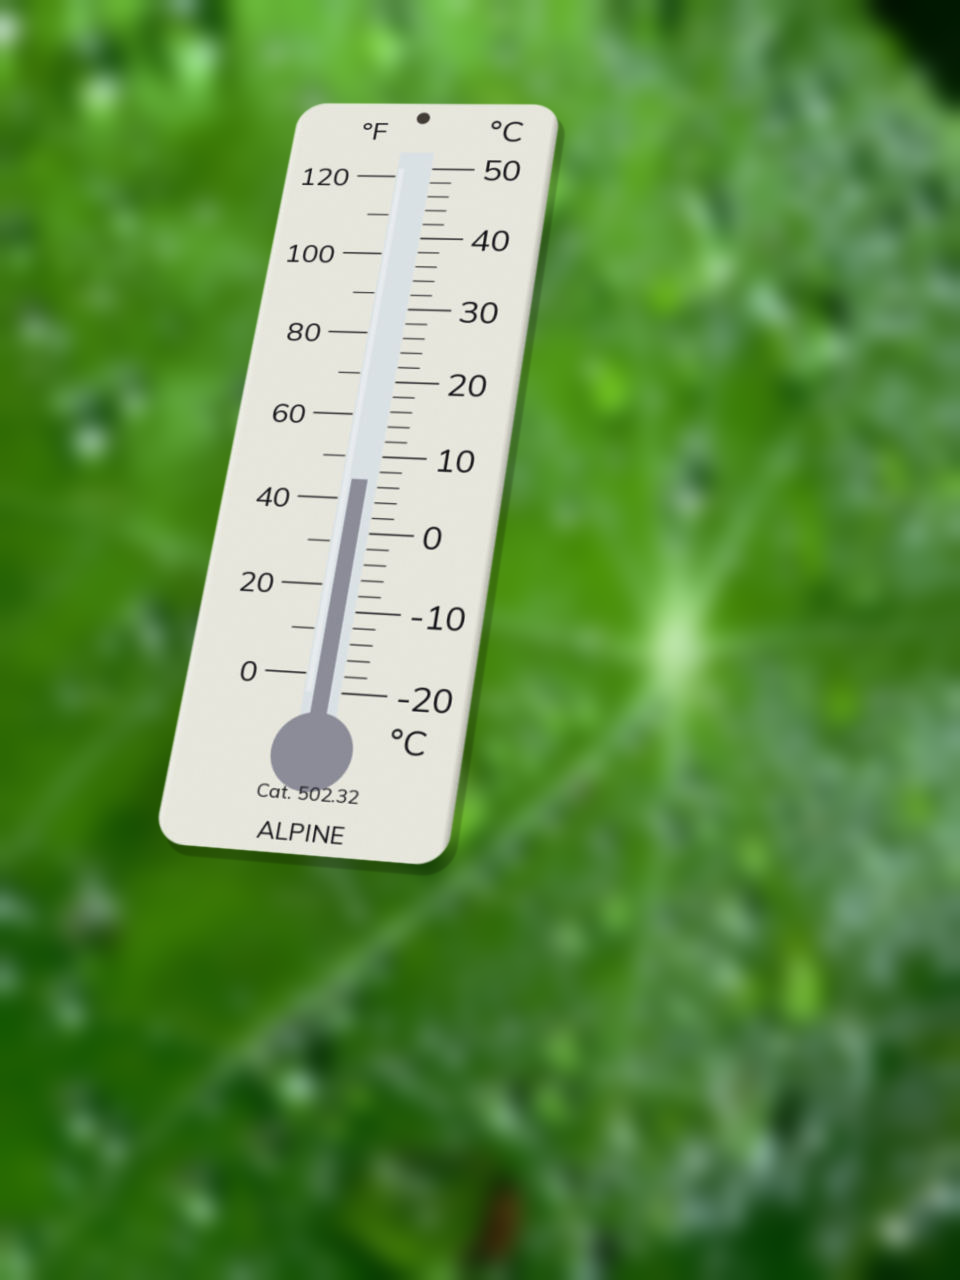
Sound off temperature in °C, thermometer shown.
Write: 7 °C
